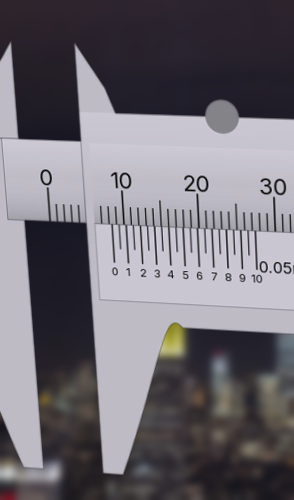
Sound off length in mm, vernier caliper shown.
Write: 8.4 mm
